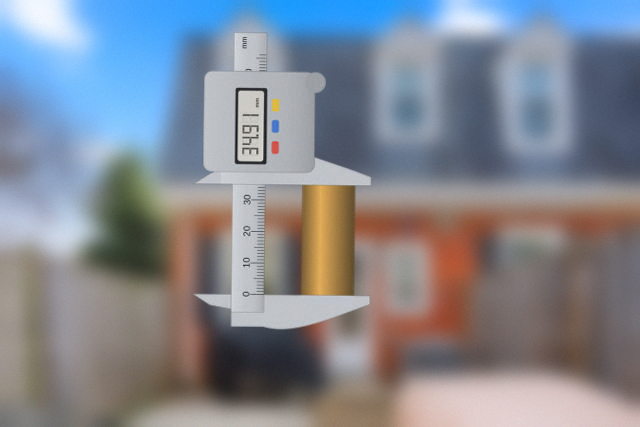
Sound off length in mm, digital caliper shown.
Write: 34.91 mm
